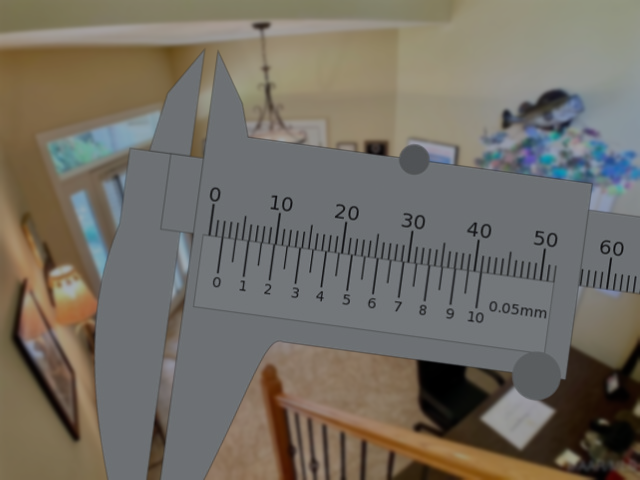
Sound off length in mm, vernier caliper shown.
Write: 2.0 mm
